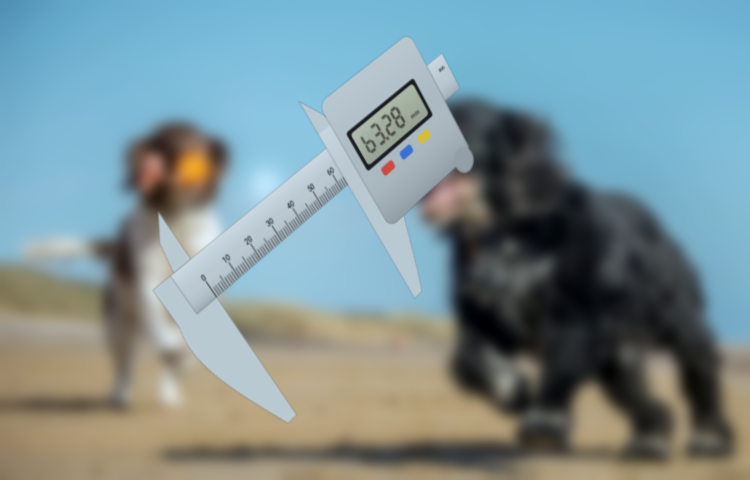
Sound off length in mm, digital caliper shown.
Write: 63.28 mm
